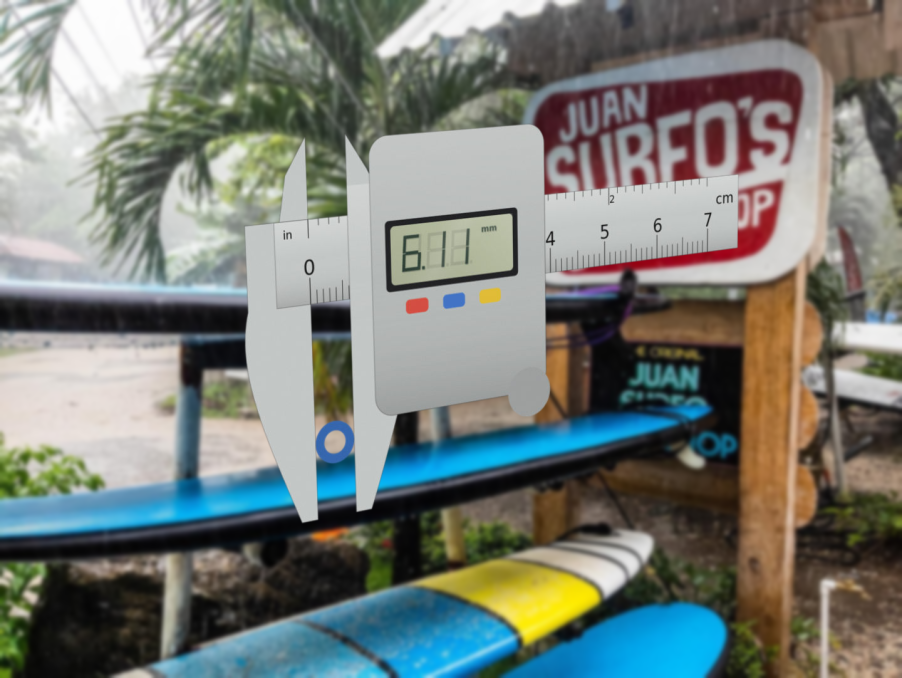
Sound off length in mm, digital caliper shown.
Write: 6.11 mm
